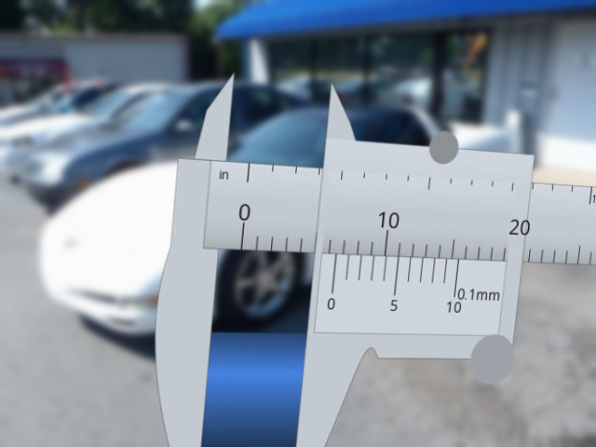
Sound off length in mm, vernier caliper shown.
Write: 6.5 mm
